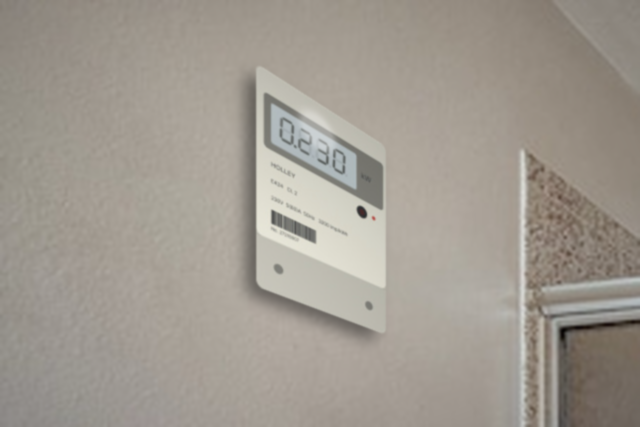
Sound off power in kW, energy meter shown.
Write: 0.230 kW
